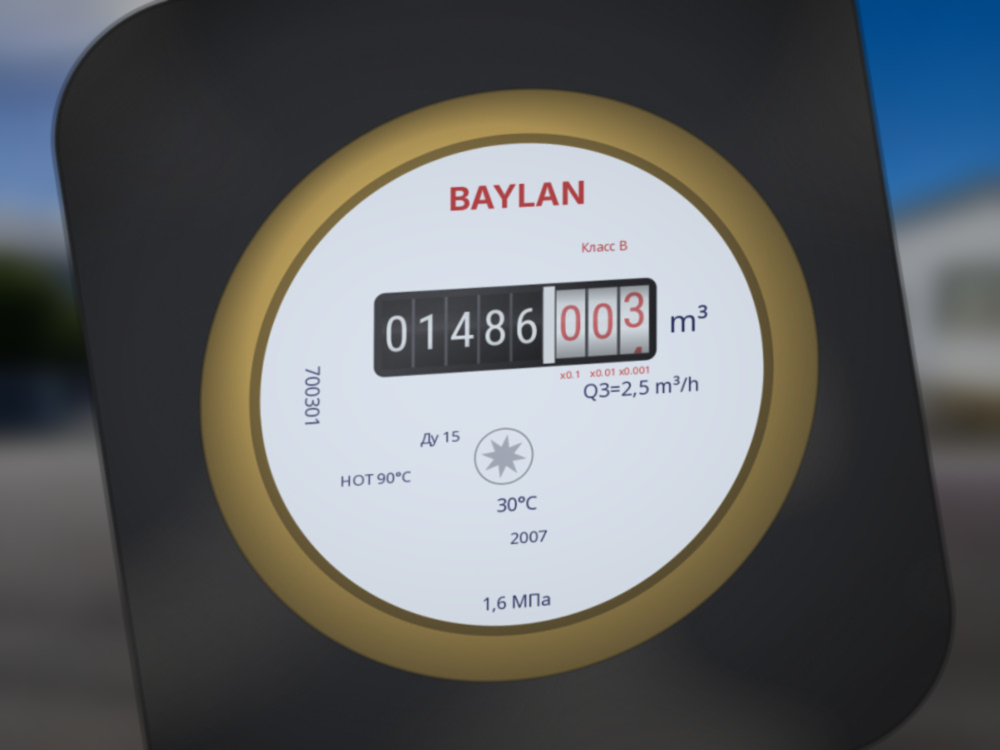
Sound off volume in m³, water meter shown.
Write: 1486.003 m³
